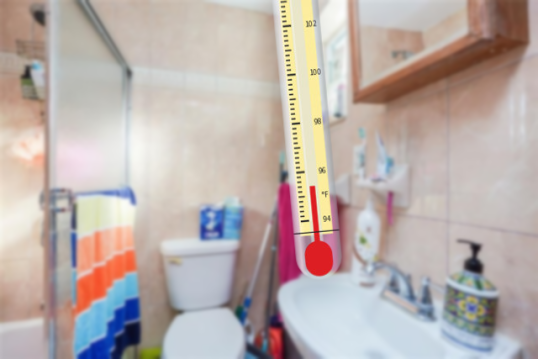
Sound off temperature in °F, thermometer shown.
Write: 95.4 °F
